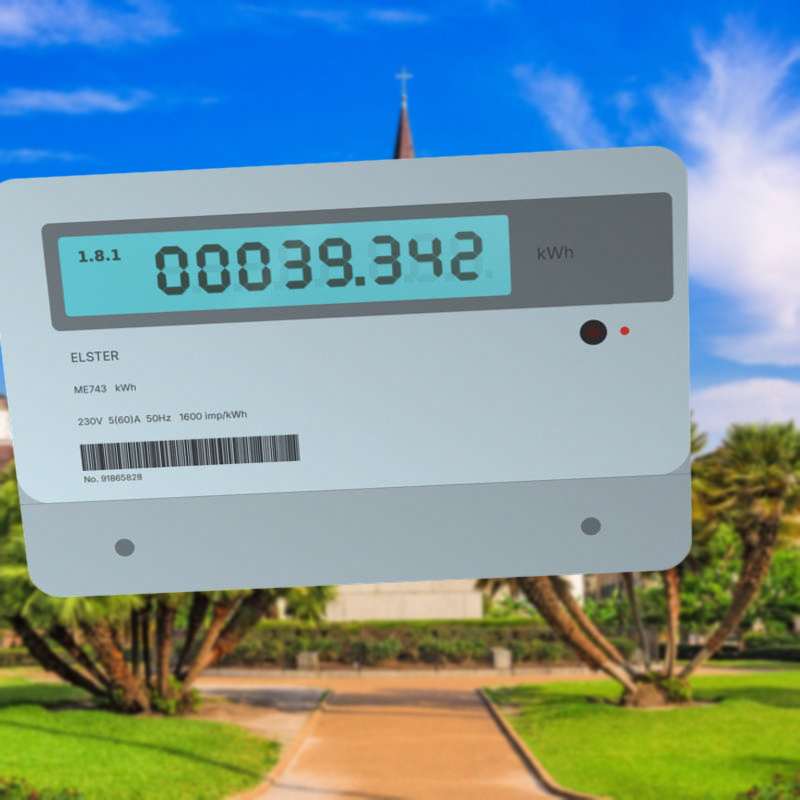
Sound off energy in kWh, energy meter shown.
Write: 39.342 kWh
